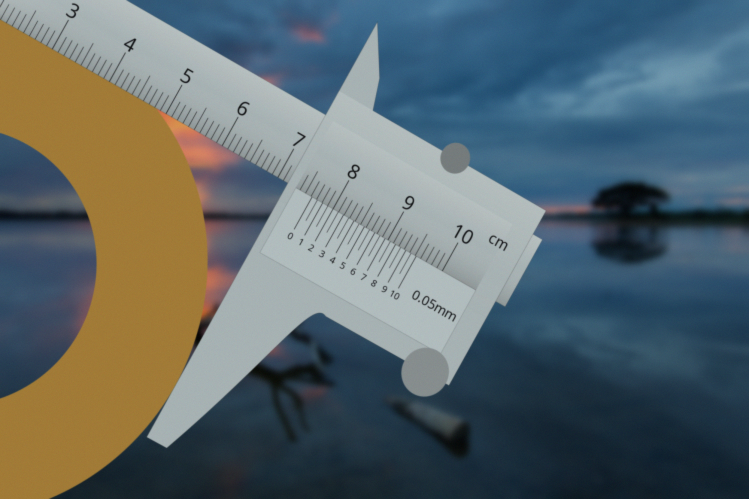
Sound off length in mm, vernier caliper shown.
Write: 76.2 mm
